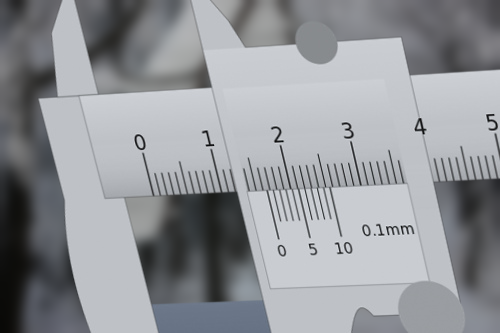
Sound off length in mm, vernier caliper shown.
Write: 16.6 mm
